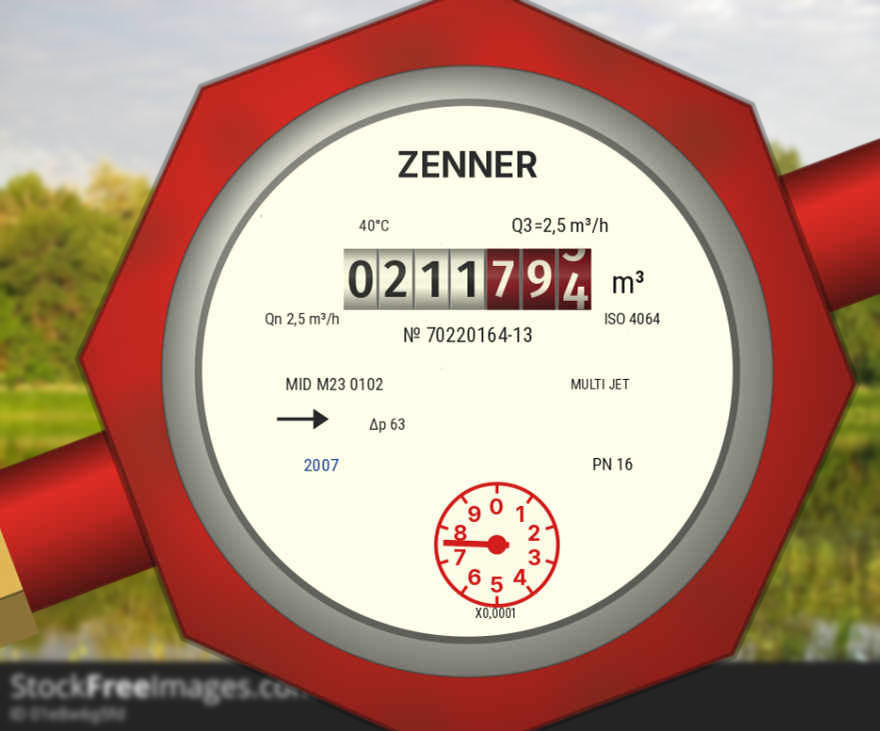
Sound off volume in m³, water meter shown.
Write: 211.7937 m³
